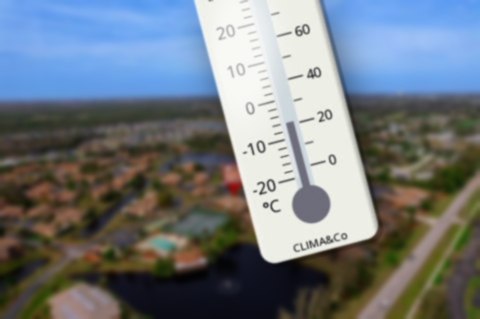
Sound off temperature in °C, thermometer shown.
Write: -6 °C
